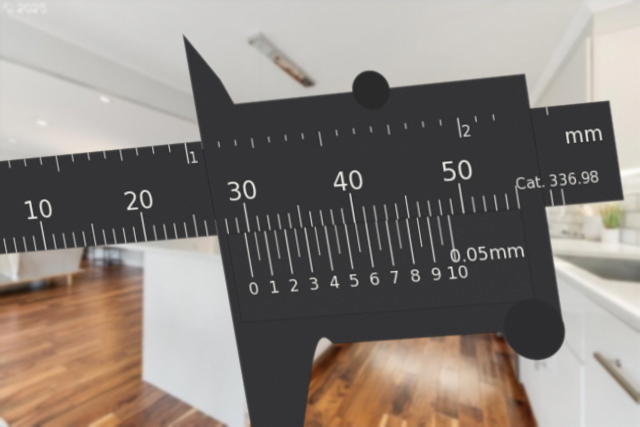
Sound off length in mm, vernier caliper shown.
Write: 29.6 mm
